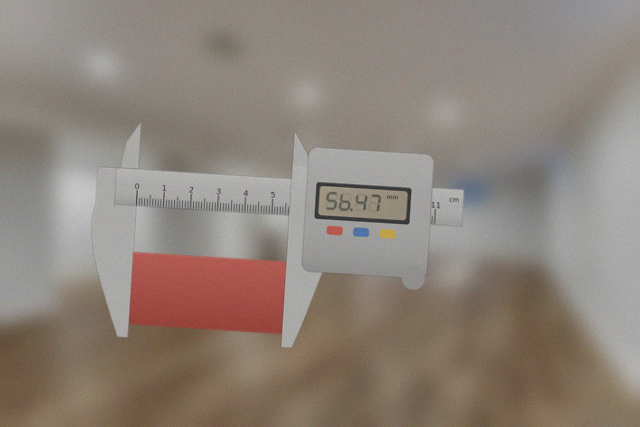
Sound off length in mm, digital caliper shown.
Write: 56.47 mm
